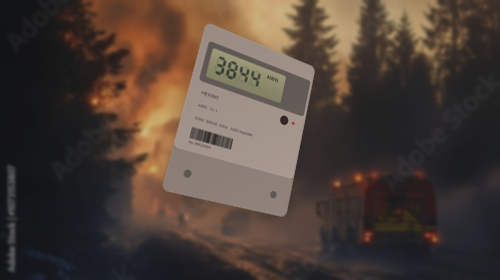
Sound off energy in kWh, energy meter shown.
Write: 3844 kWh
